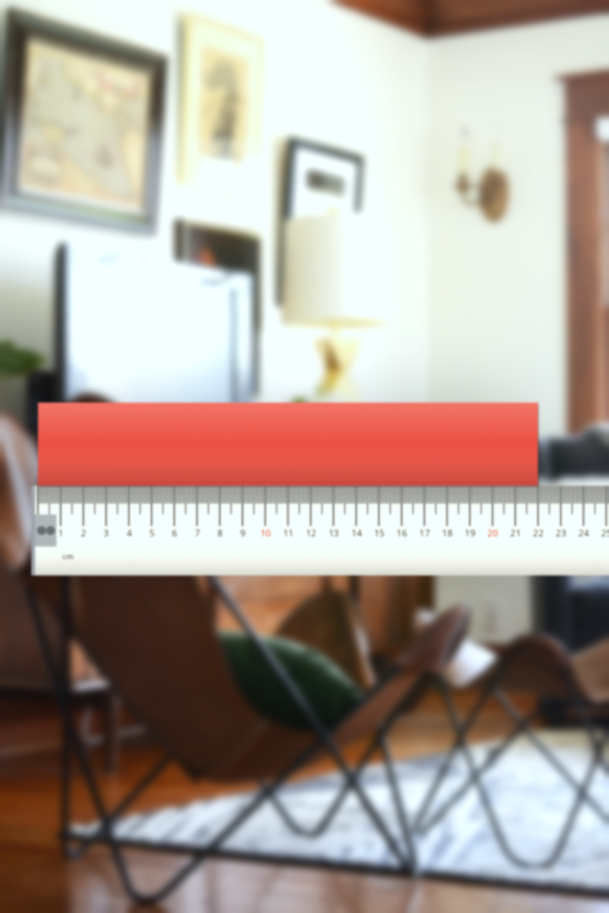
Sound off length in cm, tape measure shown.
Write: 22 cm
